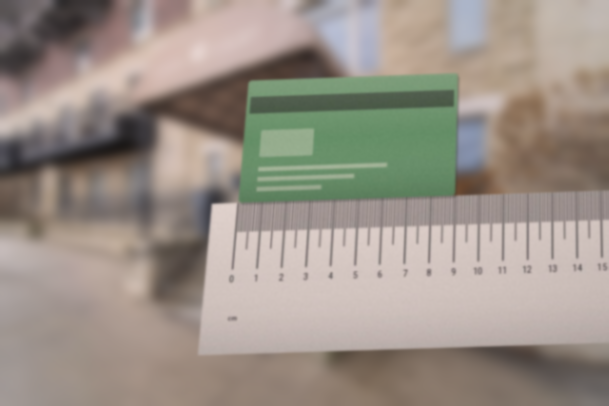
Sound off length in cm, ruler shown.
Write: 9 cm
